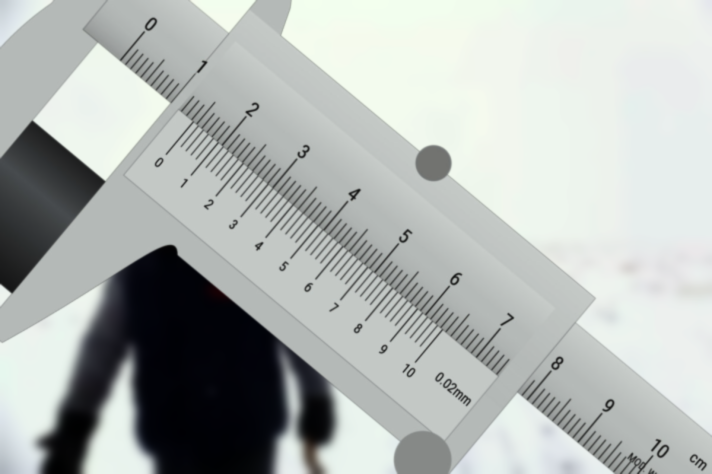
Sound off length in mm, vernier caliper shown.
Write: 14.4 mm
